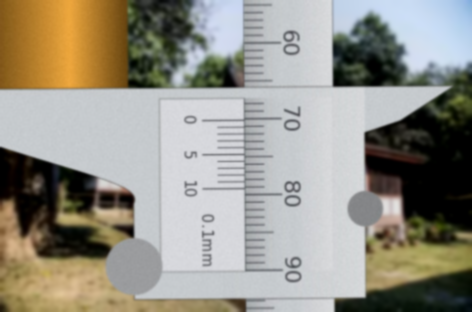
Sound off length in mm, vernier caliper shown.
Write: 70.2 mm
